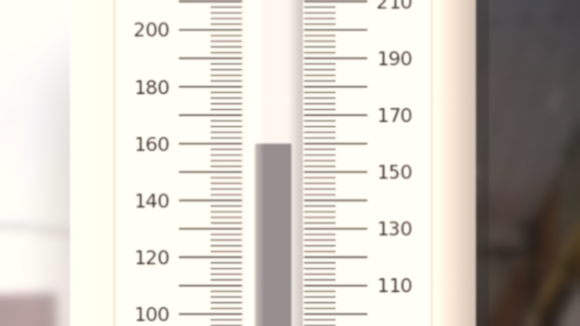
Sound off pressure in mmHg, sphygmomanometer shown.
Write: 160 mmHg
